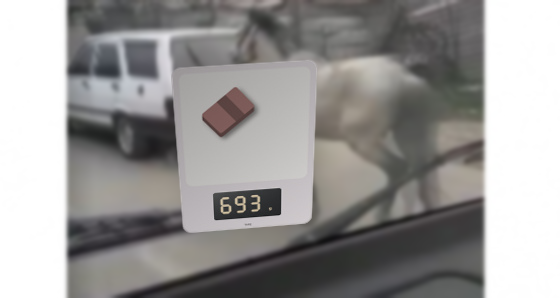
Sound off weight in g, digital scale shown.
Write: 693 g
